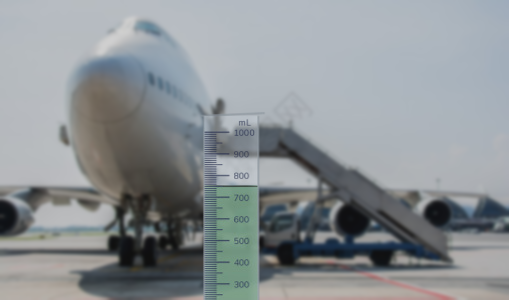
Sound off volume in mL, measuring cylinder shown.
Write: 750 mL
